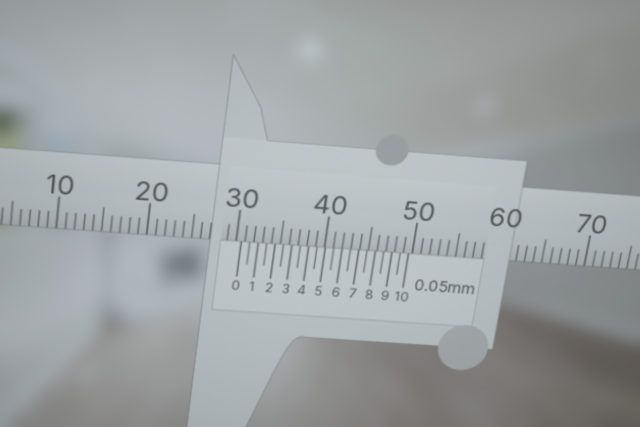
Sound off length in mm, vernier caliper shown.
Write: 30.6 mm
